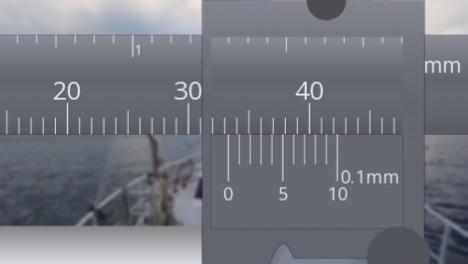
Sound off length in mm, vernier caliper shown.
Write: 33.3 mm
